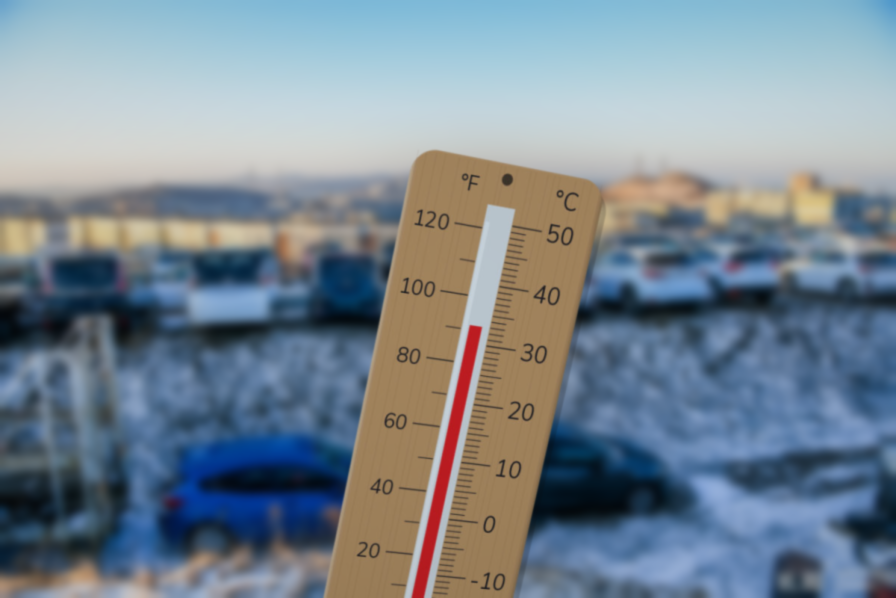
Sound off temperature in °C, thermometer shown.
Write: 33 °C
